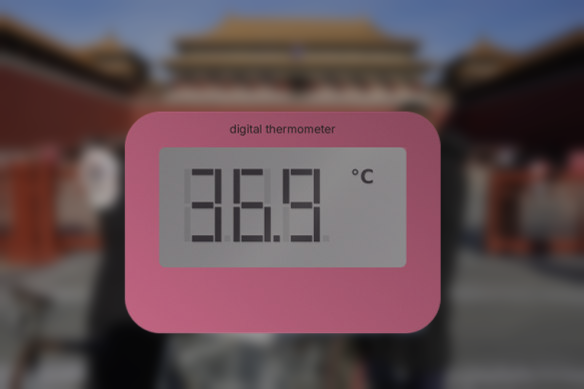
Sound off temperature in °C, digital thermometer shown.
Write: 36.9 °C
